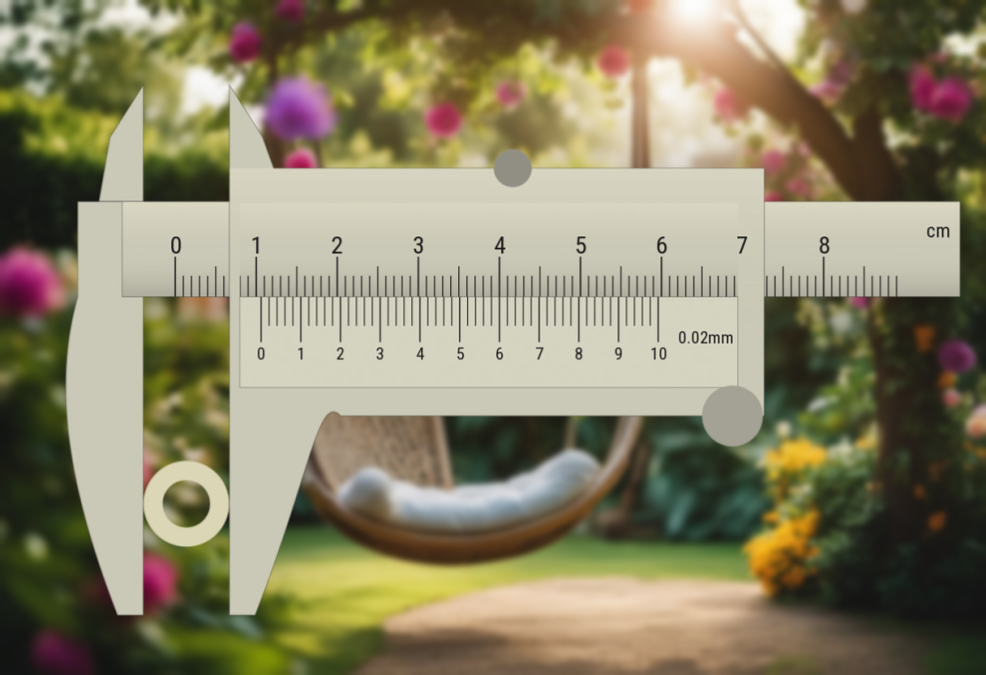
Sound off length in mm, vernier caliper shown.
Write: 10.6 mm
